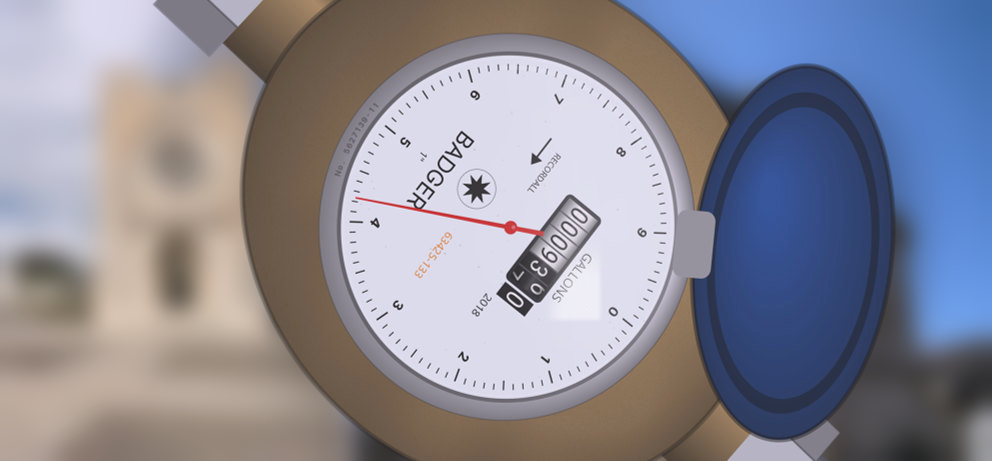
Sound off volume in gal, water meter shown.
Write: 9364.2 gal
